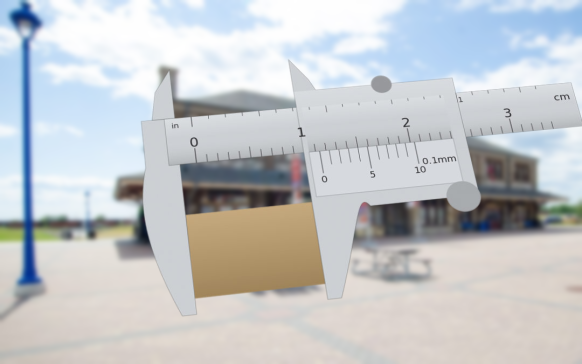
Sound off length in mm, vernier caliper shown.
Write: 11.4 mm
